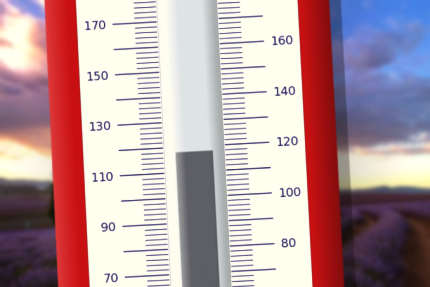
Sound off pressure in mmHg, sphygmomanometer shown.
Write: 118 mmHg
